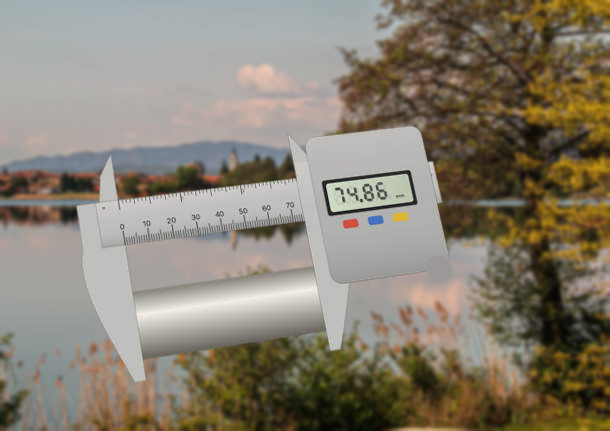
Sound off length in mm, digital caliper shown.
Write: 74.86 mm
